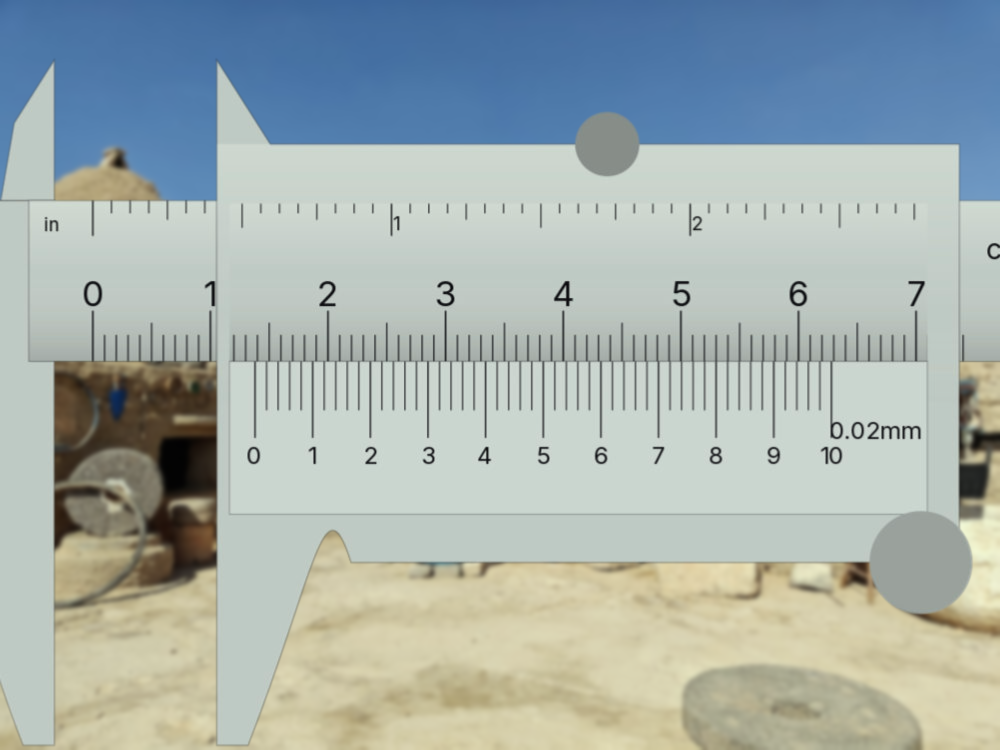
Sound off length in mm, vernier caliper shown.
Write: 13.8 mm
